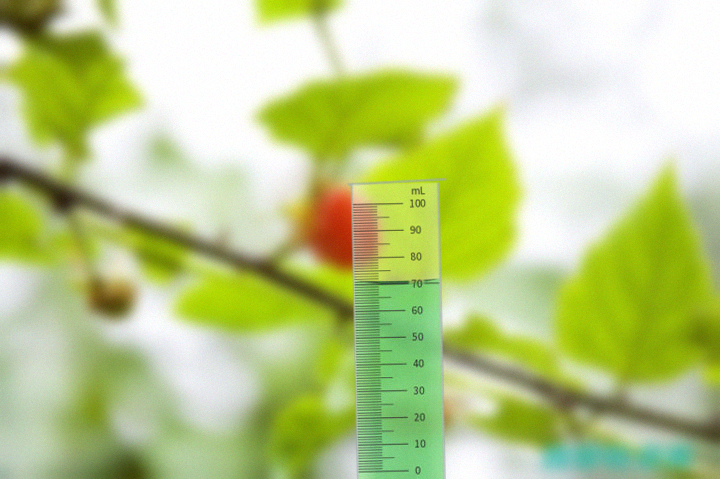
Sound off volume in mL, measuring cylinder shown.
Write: 70 mL
